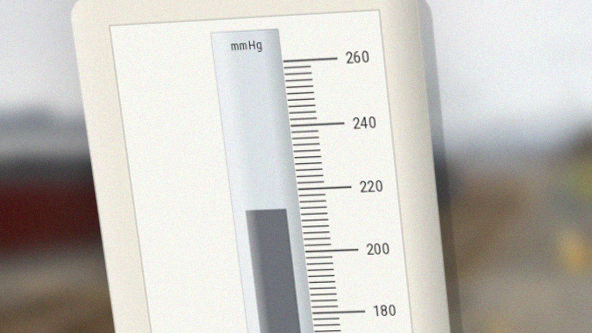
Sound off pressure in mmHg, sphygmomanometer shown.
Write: 214 mmHg
